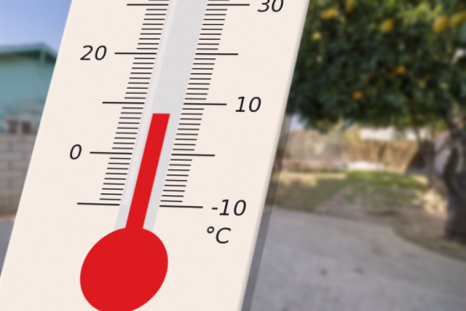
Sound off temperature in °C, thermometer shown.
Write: 8 °C
